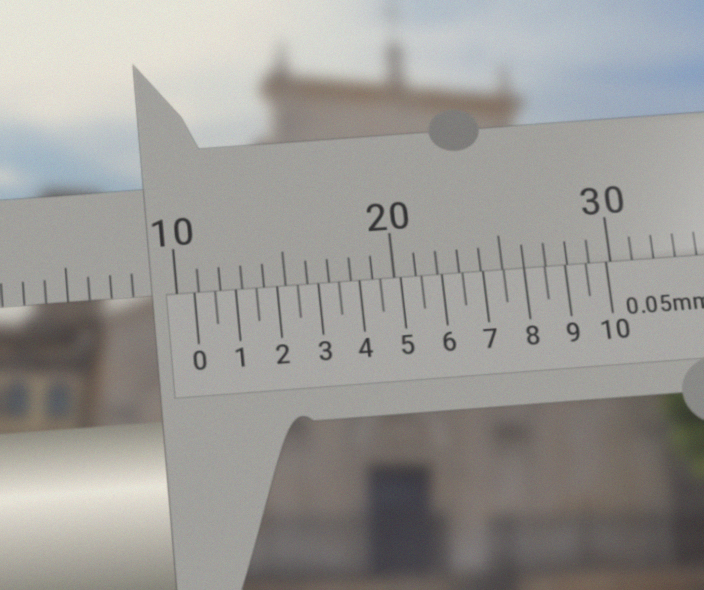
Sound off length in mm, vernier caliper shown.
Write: 10.8 mm
